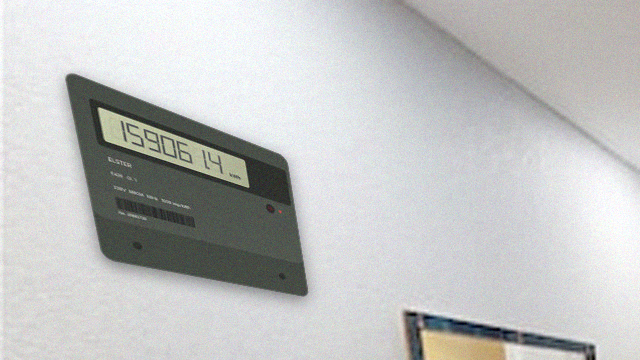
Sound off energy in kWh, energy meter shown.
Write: 159061.4 kWh
